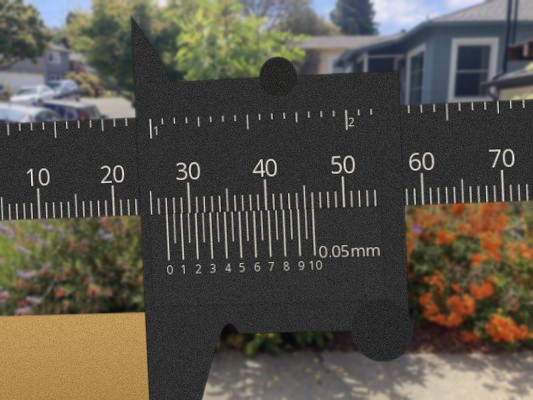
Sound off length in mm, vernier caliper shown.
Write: 27.0 mm
